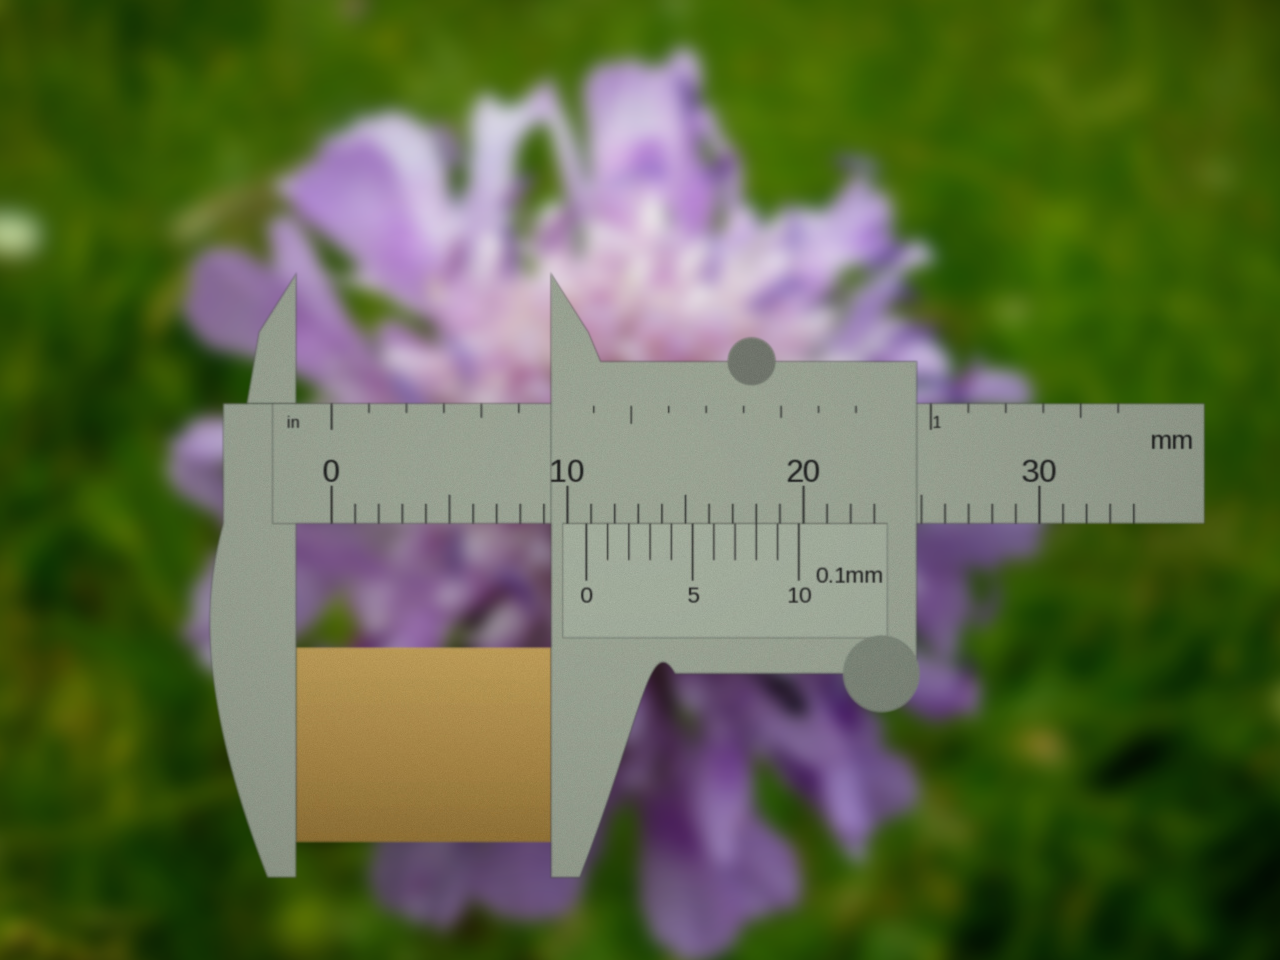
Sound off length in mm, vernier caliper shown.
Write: 10.8 mm
